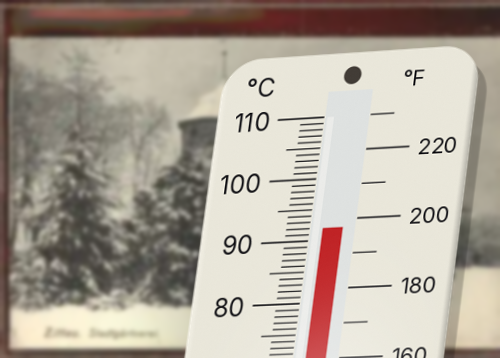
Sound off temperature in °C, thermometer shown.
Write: 92 °C
